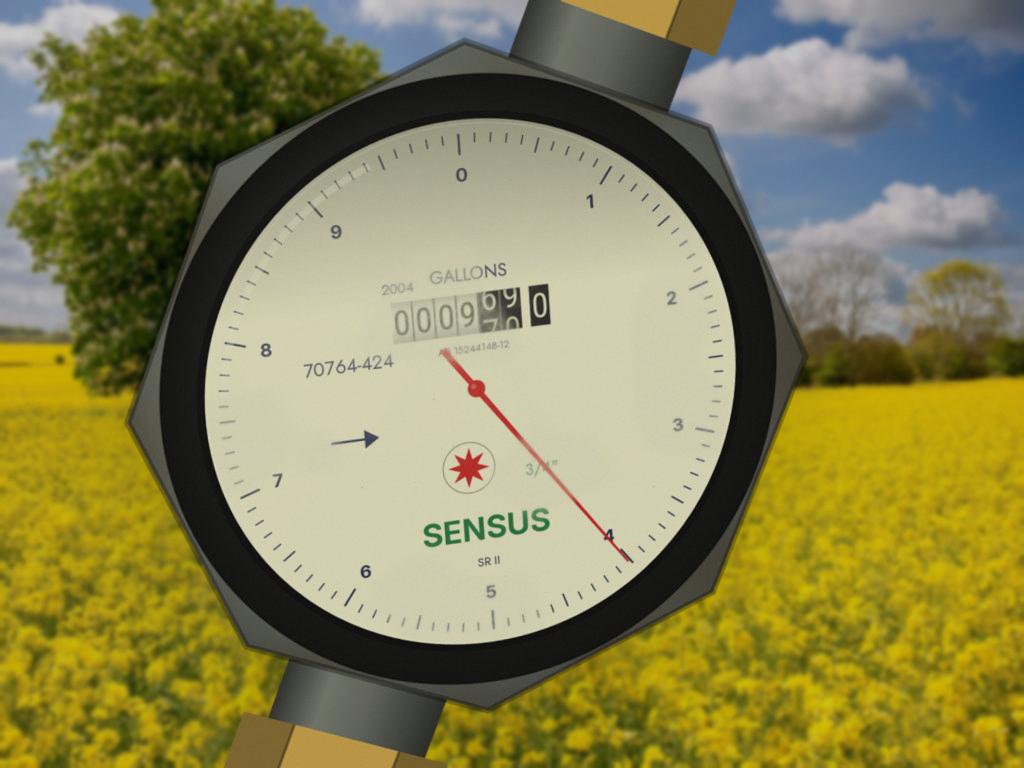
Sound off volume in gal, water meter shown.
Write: 9694.0 gal
